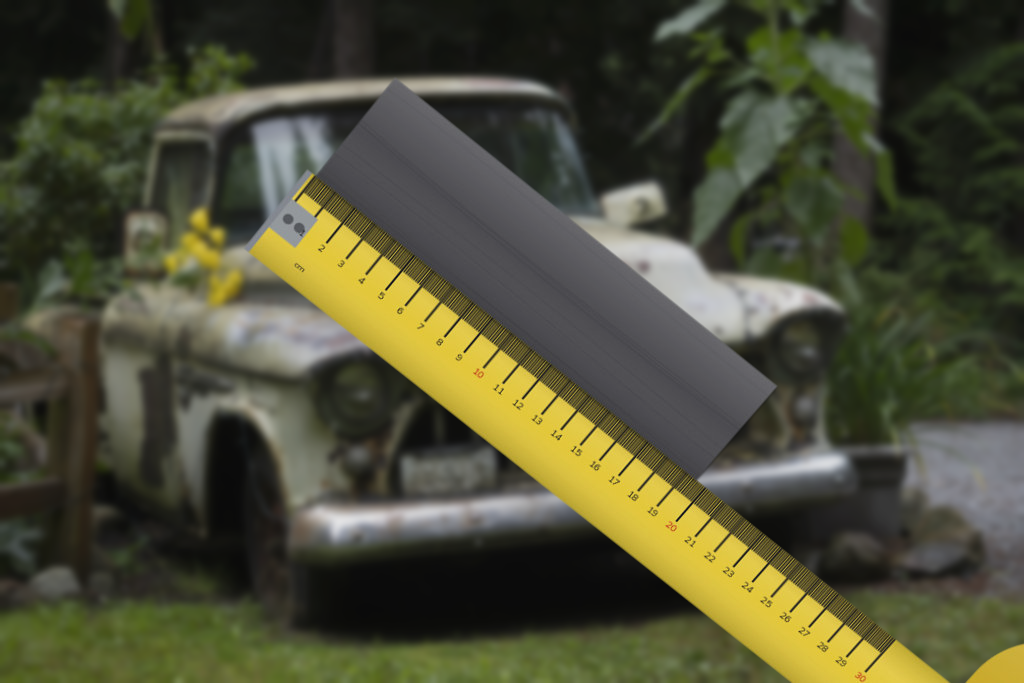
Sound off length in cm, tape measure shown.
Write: 19.5 cm
